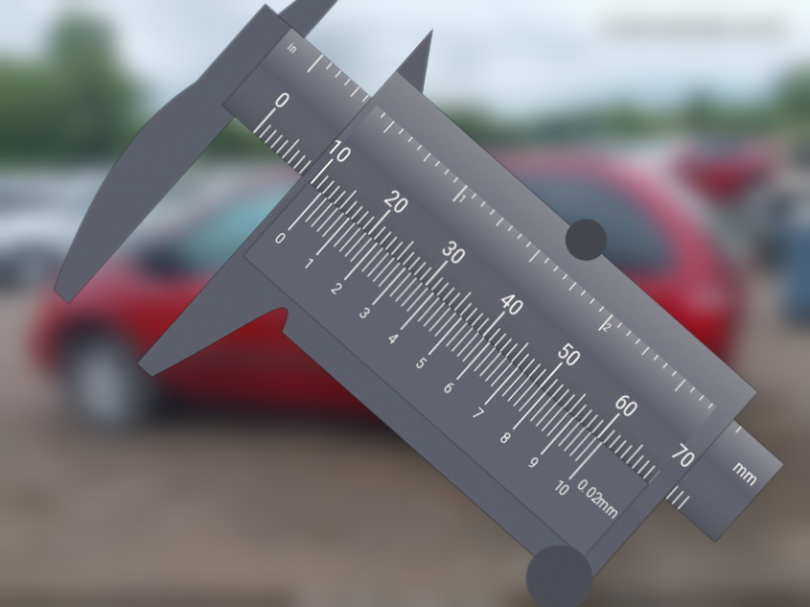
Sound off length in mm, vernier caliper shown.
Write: 11.8 mm
